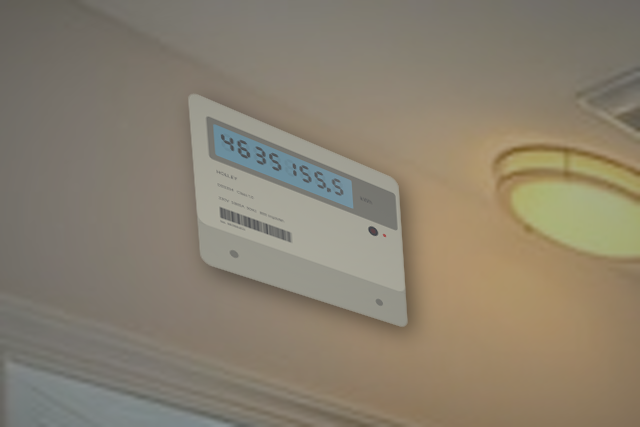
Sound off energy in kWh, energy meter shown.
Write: 4635155.5 kWh
